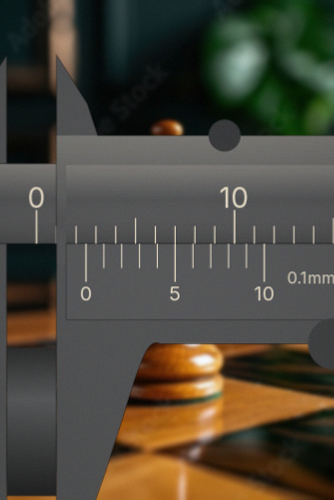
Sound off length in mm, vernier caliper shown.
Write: 2.5 mm
